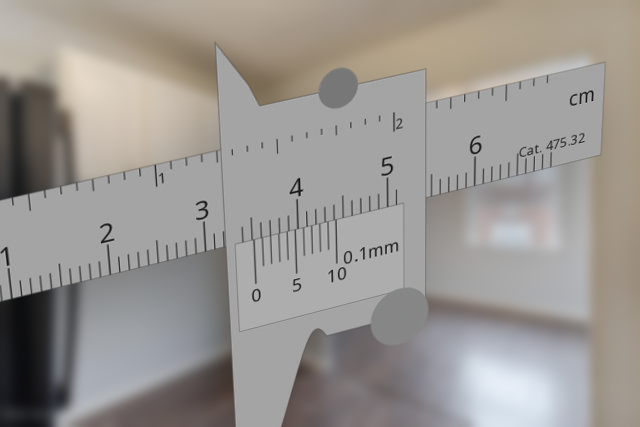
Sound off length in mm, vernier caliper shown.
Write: 35.2 mm
